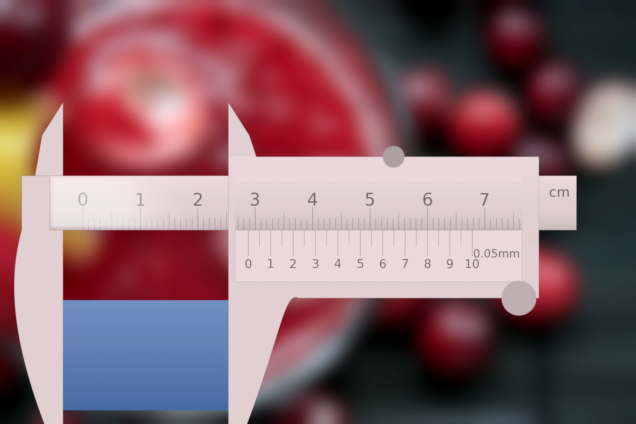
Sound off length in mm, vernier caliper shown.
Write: 28.8 mm
